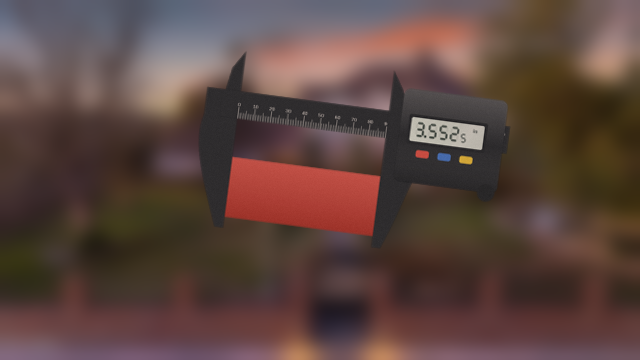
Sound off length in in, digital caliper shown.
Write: 3.5525 in
